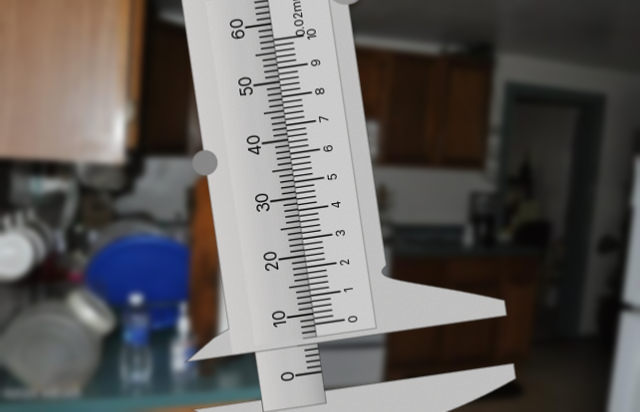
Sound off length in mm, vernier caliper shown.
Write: 8.2 mm
